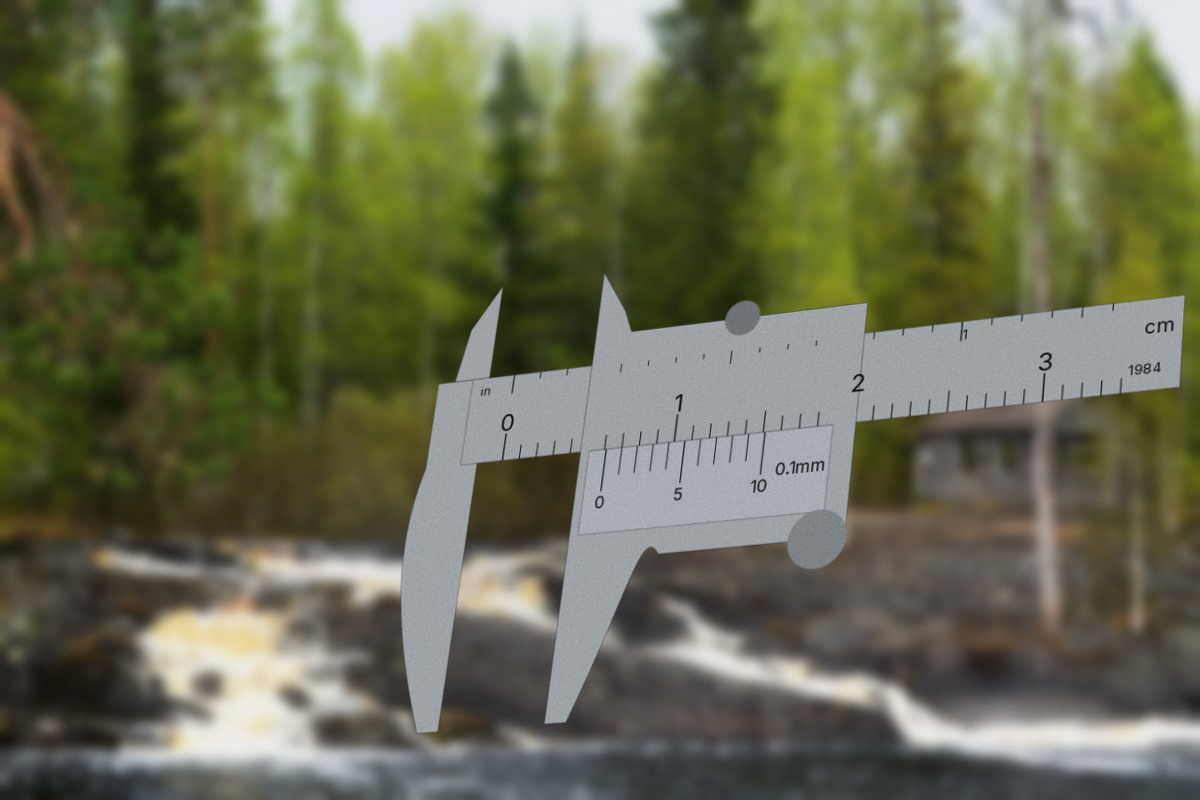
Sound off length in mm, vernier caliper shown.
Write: 6.1 mm
